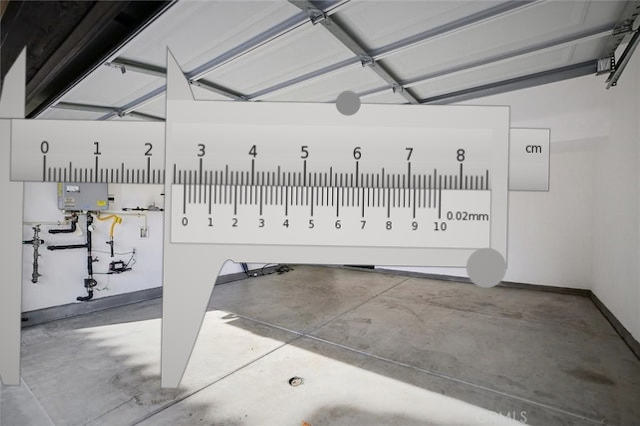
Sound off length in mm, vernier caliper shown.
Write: 27.0 mm
